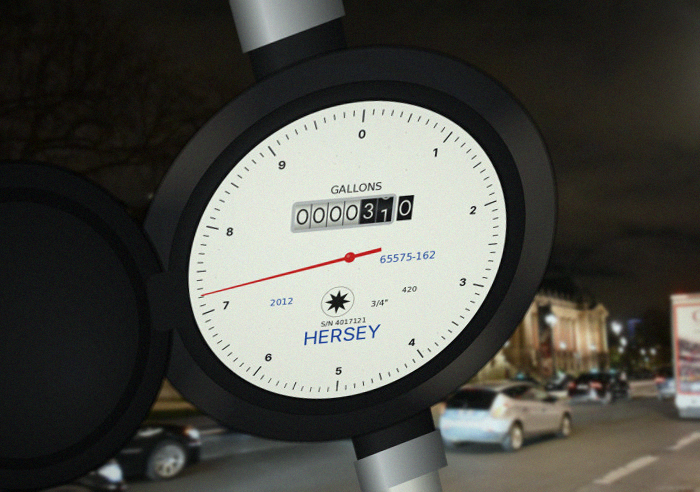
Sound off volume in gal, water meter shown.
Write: 307.2 gal
